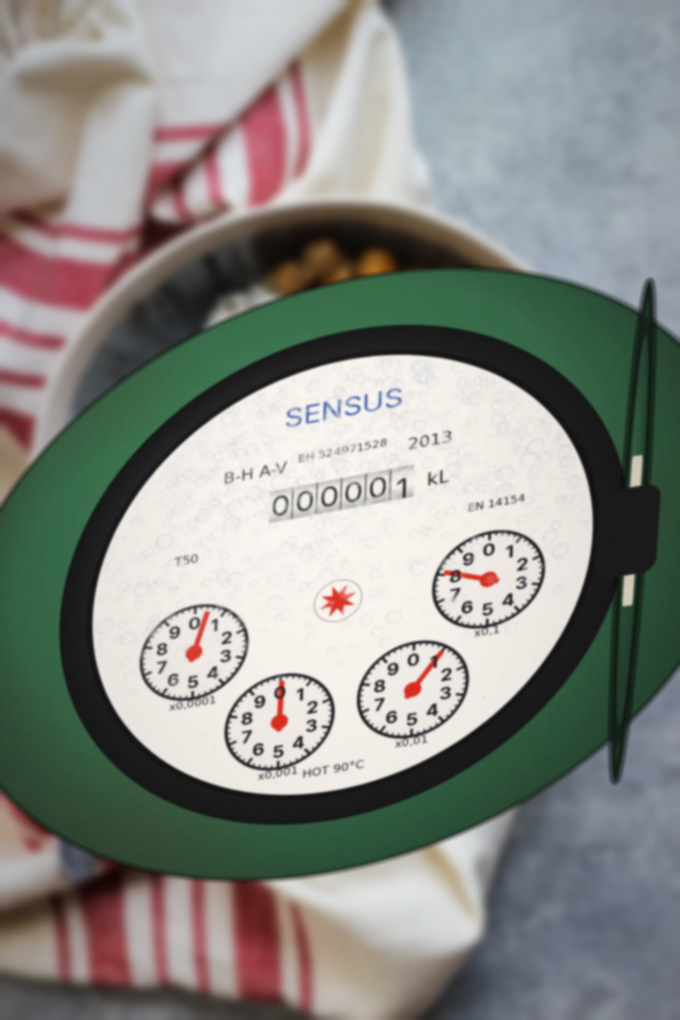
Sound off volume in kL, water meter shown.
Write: 0.8100 kL
